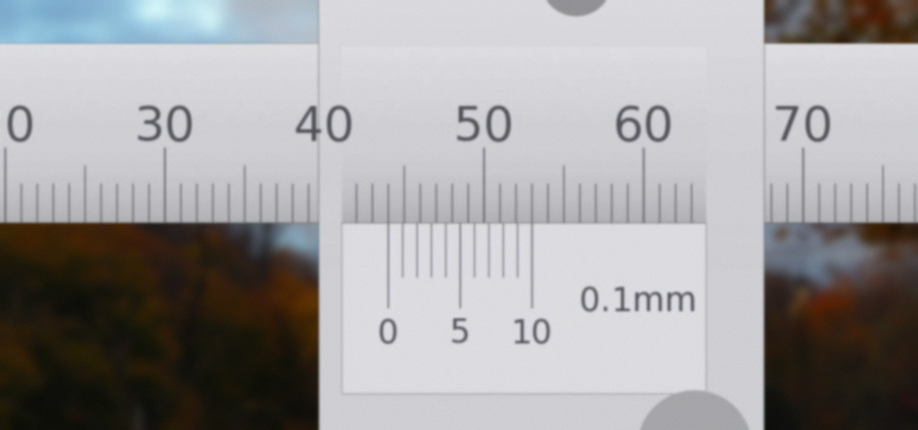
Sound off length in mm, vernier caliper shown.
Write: 44.0 mm
